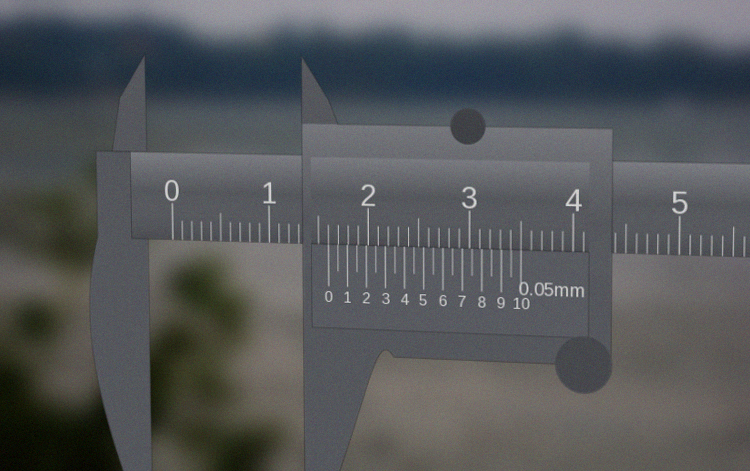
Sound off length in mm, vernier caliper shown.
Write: 16.0 mm
